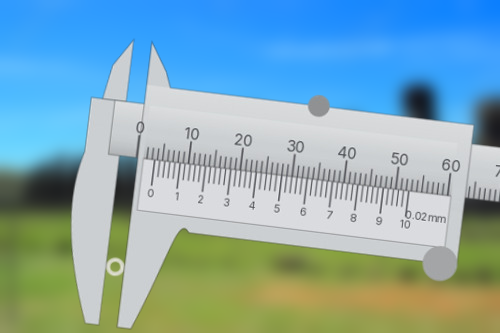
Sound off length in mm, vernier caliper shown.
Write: 3.5 mm
